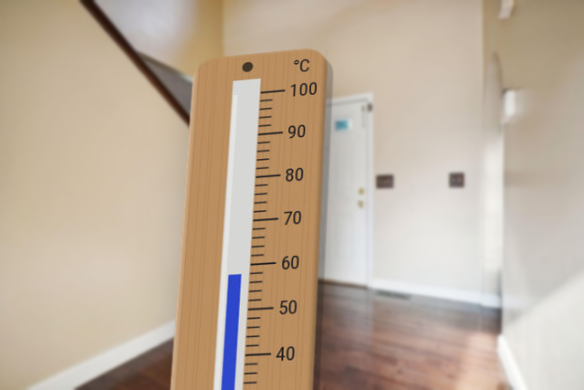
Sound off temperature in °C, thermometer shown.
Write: 58 °C
